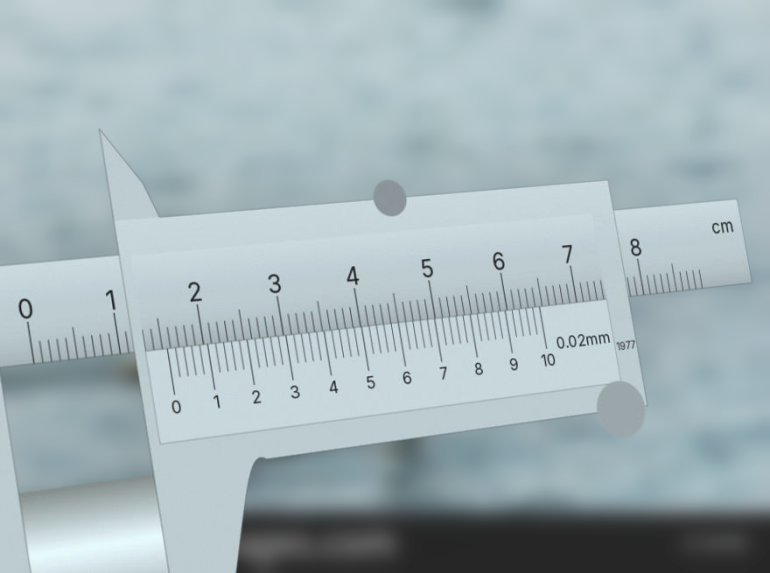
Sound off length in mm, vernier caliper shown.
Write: 15.6 mm
